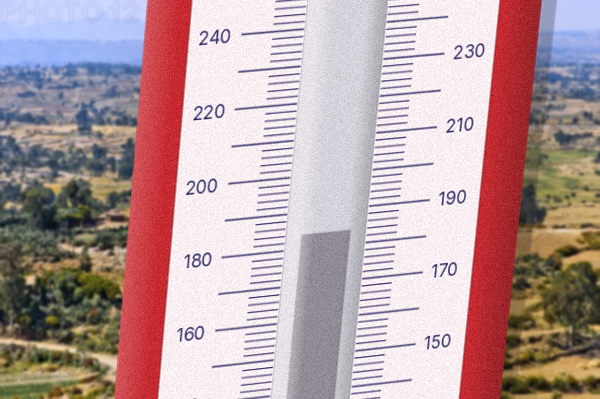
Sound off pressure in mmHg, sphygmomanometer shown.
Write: 184 mmHg
